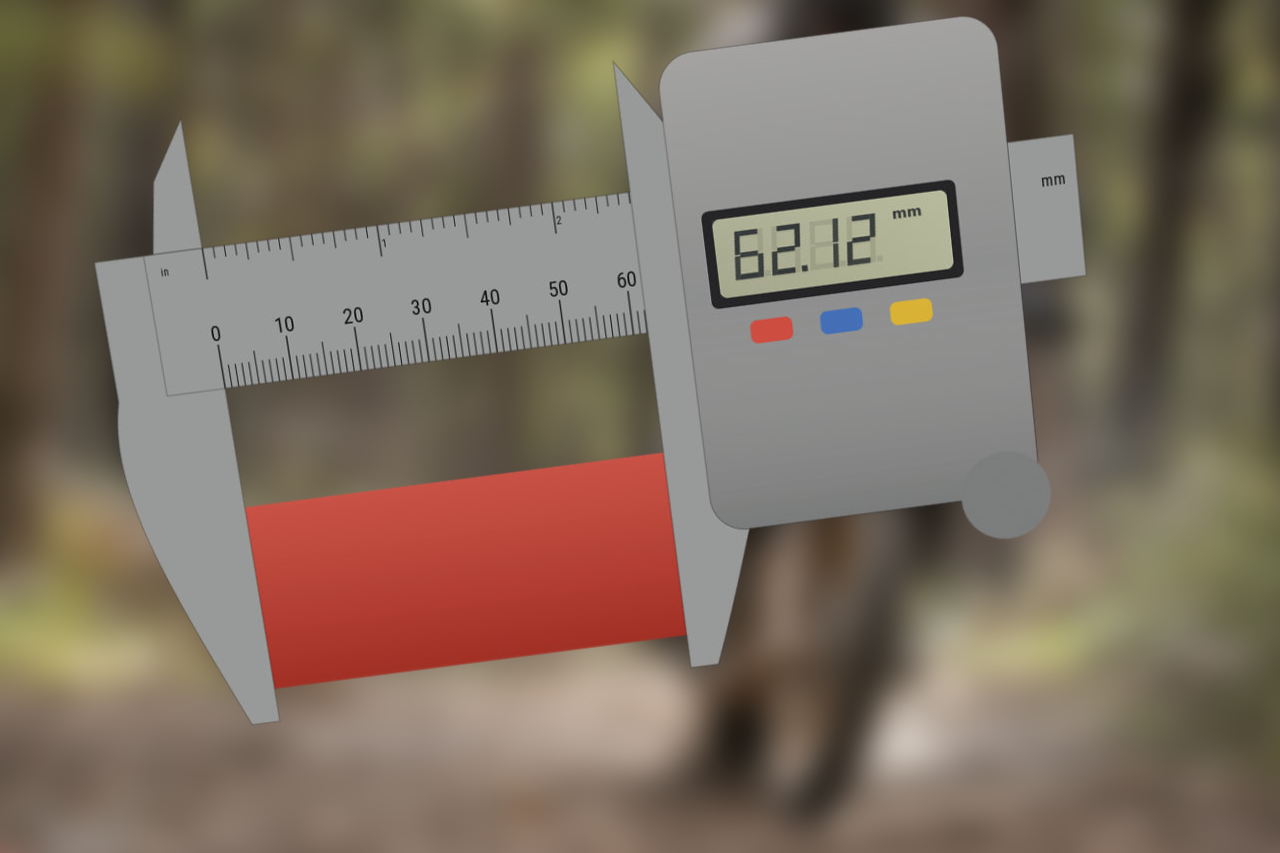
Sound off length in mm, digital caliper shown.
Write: 62.12 mm
